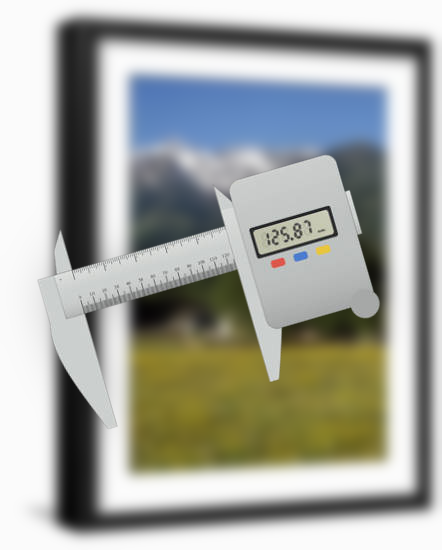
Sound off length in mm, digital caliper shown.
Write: 125.87 mm
